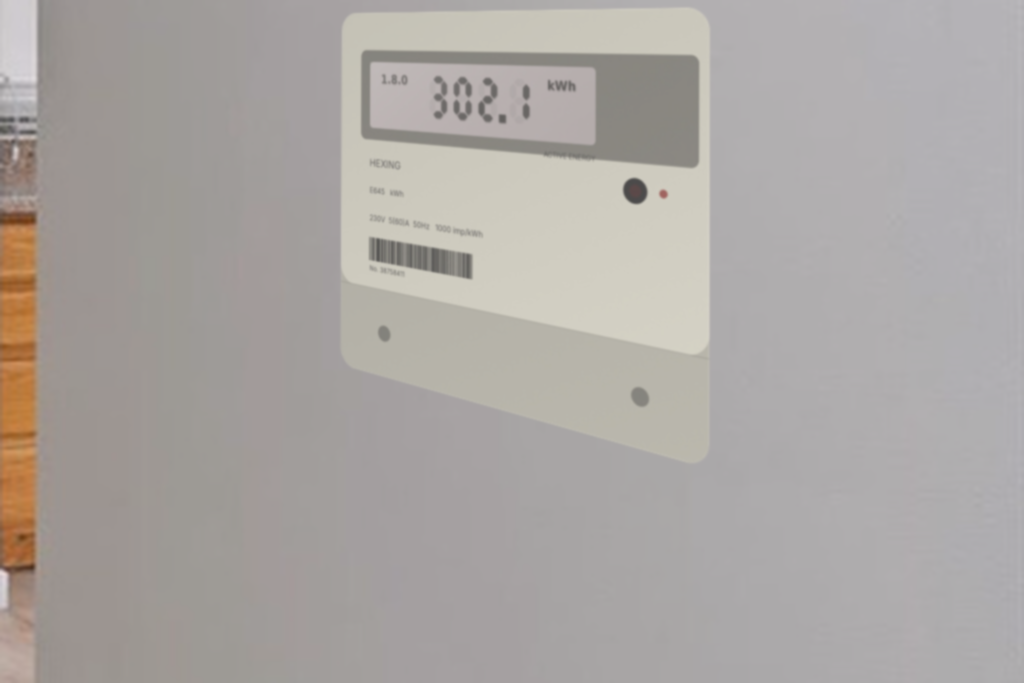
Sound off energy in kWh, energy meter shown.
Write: 302.1 kWh
